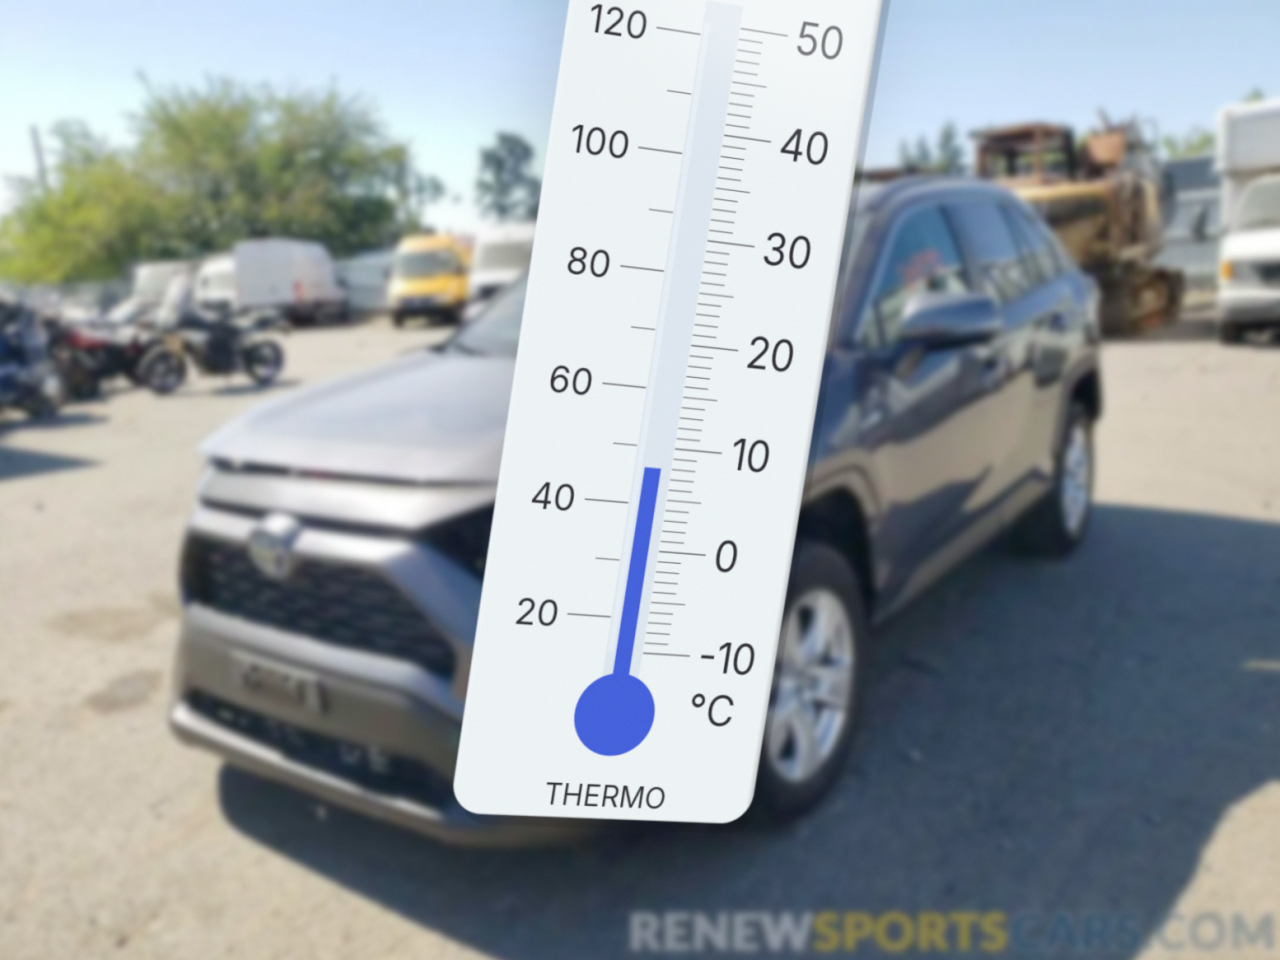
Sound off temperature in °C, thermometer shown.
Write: 8 °C
